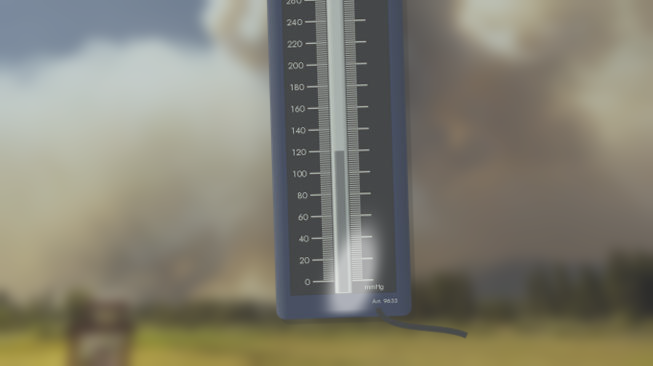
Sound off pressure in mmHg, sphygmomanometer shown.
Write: 120 mmHg
